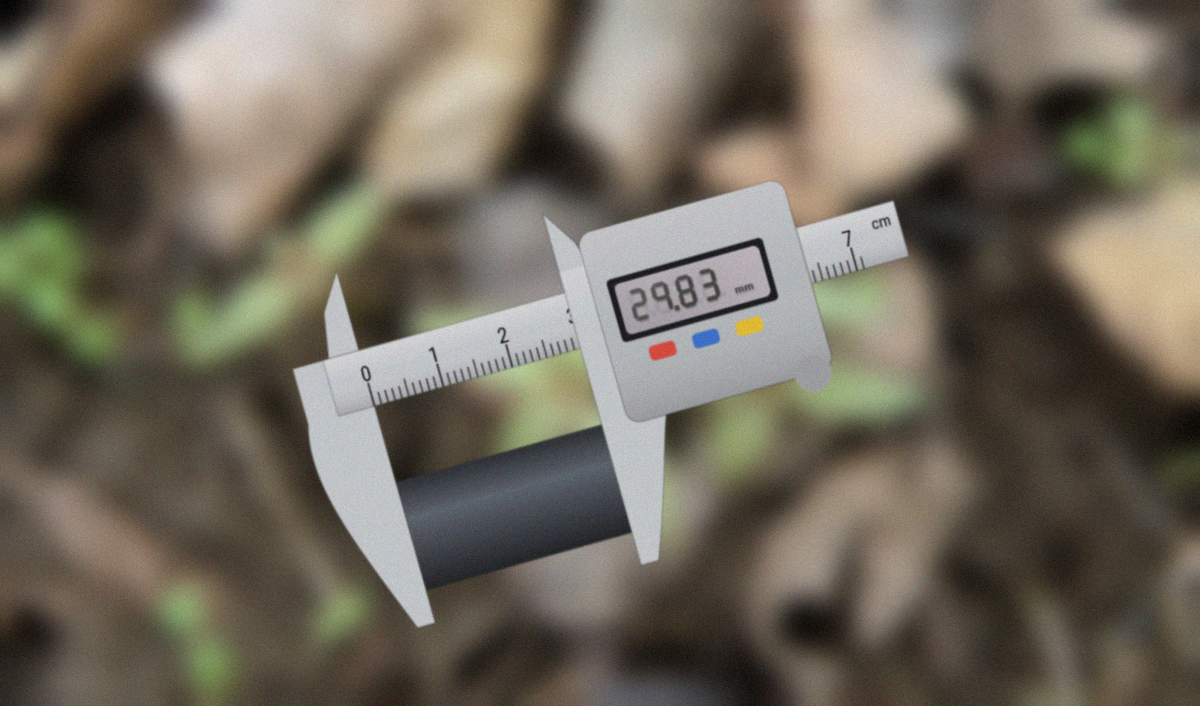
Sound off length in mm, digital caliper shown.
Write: 29.83 mm
